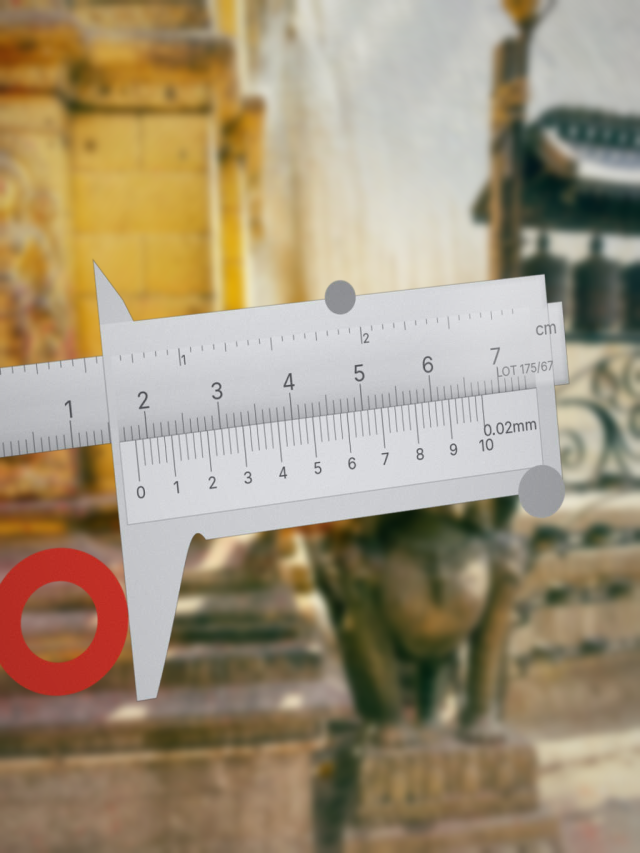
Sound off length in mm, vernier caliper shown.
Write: 18.4 mm
